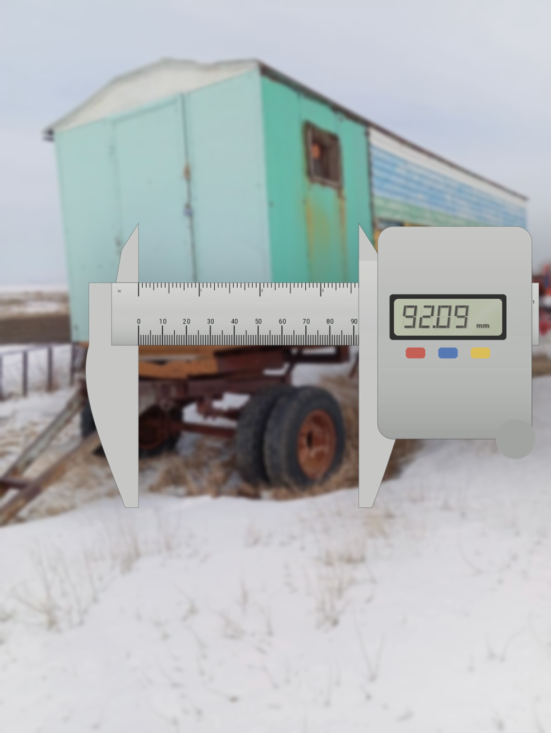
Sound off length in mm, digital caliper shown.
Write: 92.09 mm
